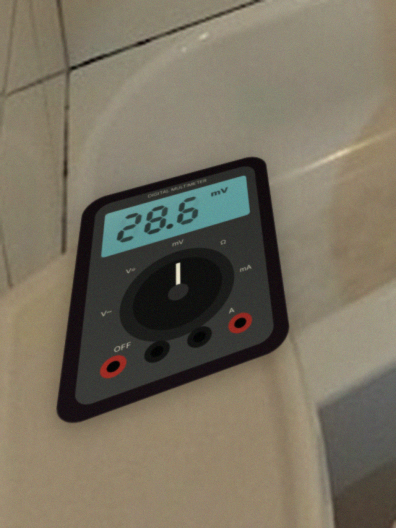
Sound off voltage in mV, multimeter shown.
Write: 28.6 mV
